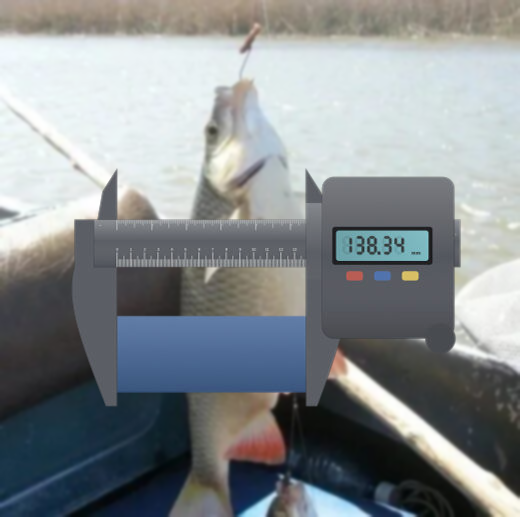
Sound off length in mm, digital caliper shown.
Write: 138.34 mm
